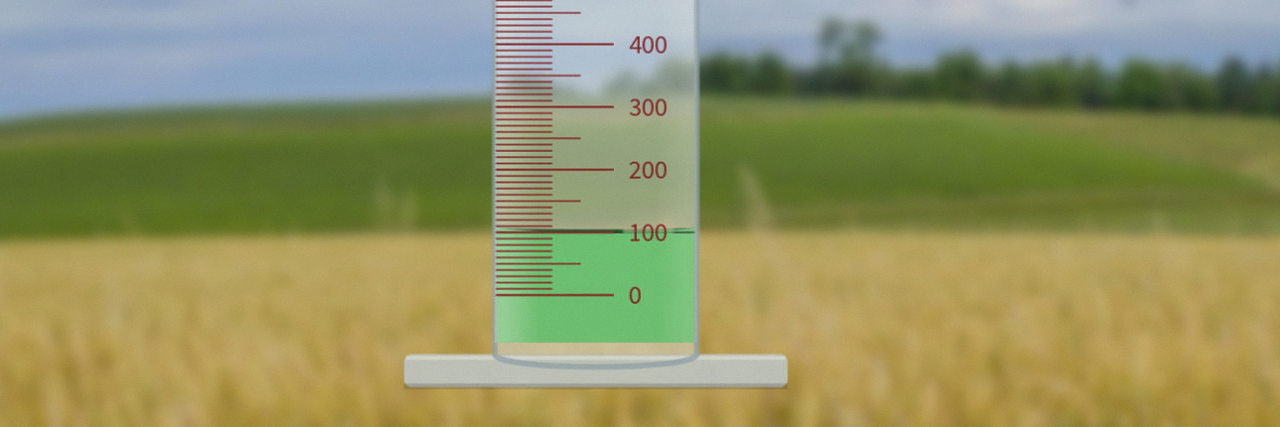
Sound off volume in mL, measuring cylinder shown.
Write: 100 mL
